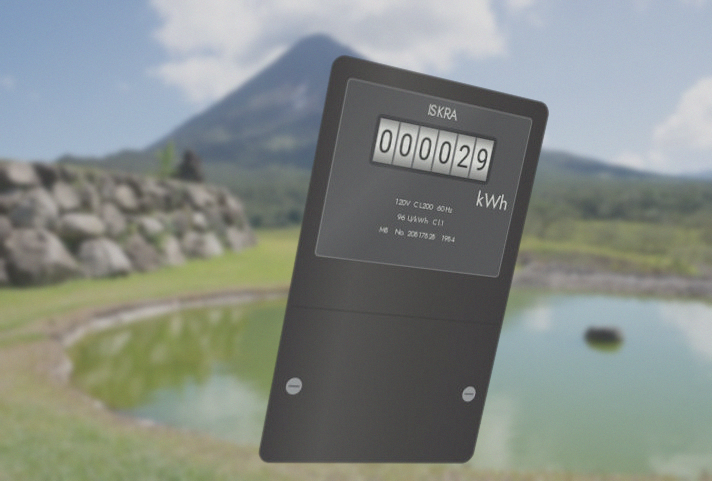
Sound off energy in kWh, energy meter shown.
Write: 29 kWh
